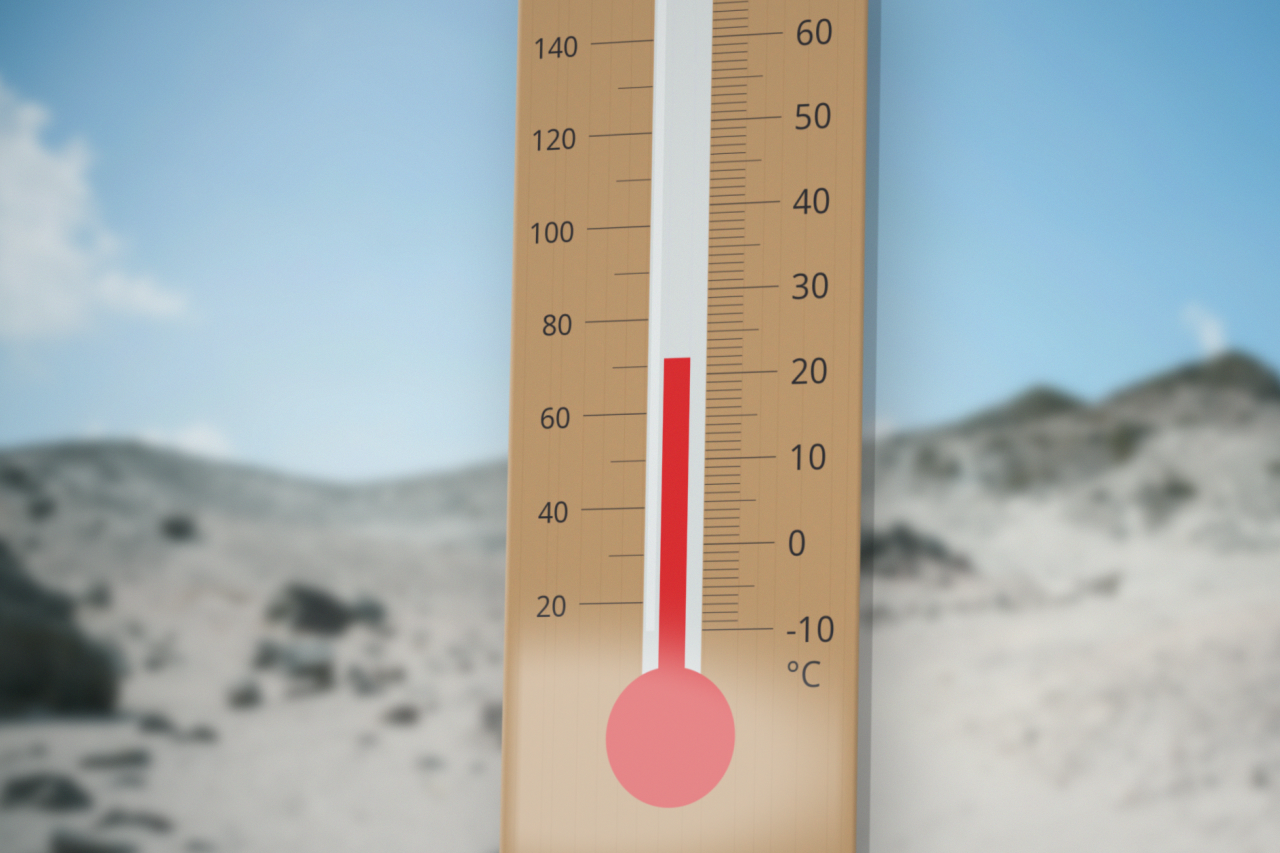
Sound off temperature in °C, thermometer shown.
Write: 22 °C
